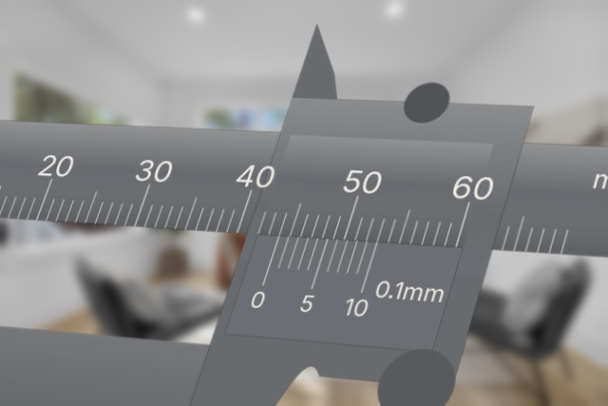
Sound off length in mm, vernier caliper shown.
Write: 44.0 mm
